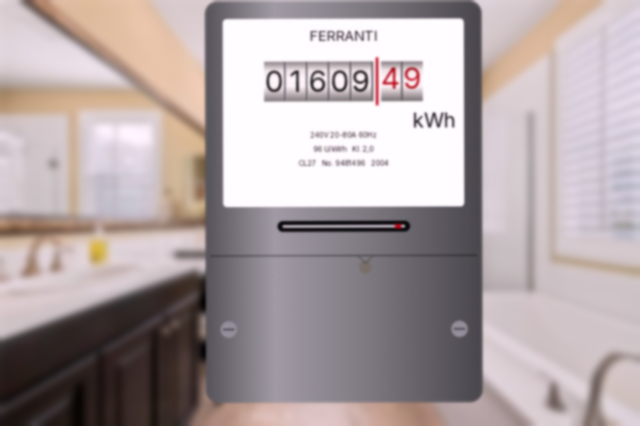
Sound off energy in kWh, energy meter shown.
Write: 1609.49 kWh
